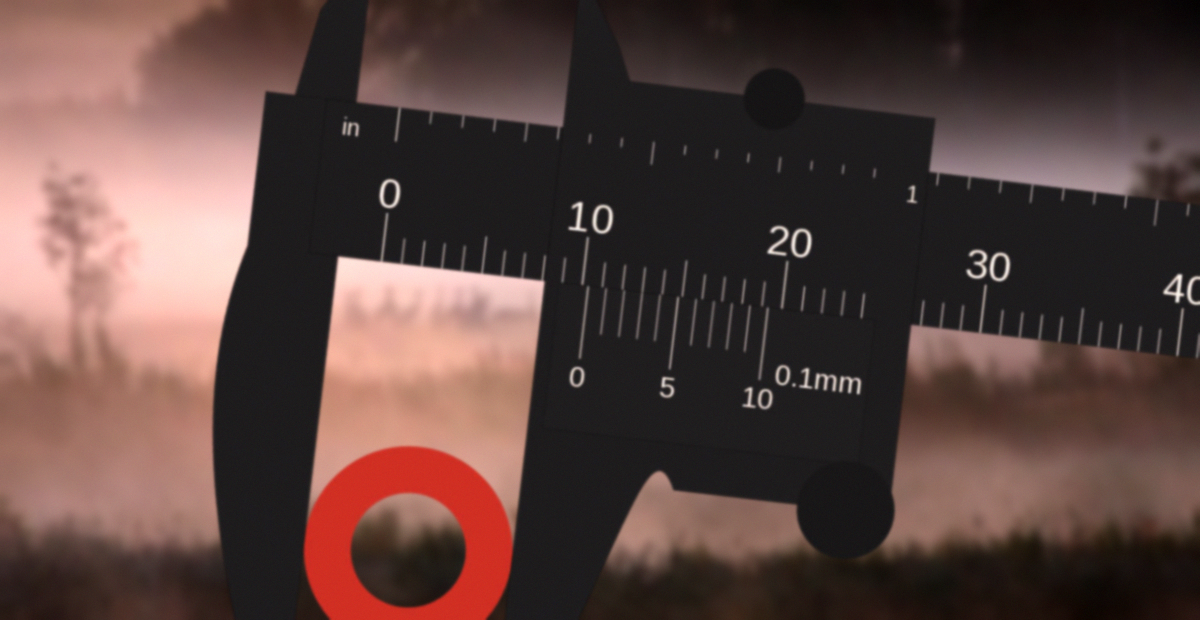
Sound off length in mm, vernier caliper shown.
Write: 10.3 mm
